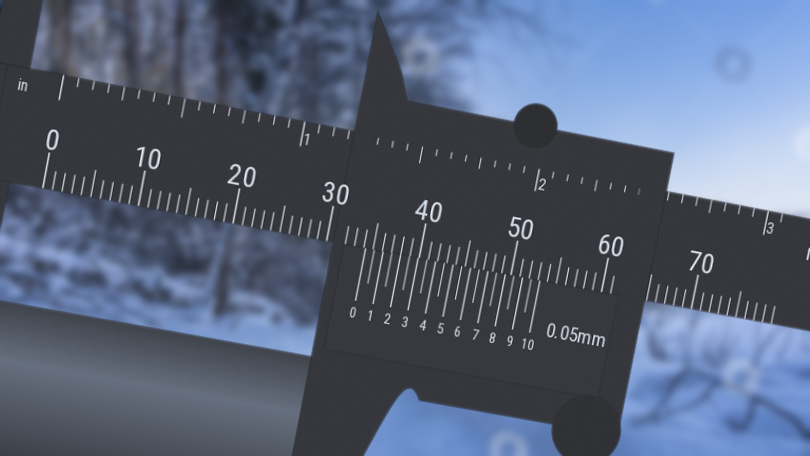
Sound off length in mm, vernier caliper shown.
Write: 34.2 mm
